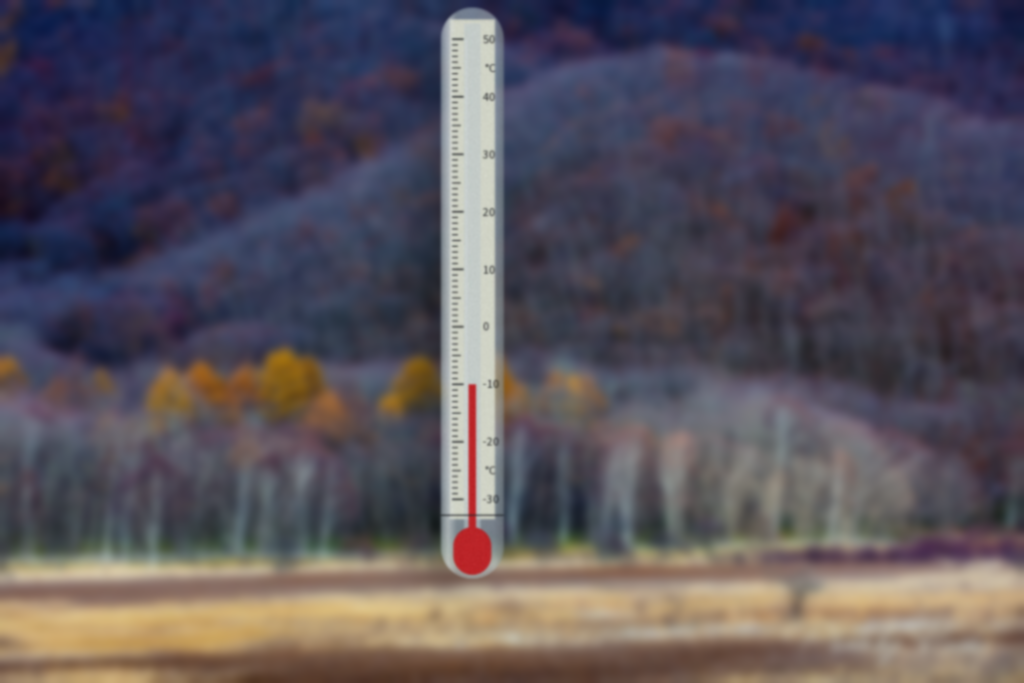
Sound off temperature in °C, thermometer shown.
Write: -10 °C
